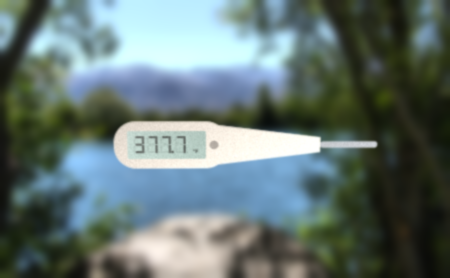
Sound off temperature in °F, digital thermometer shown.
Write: 377.7 °F
